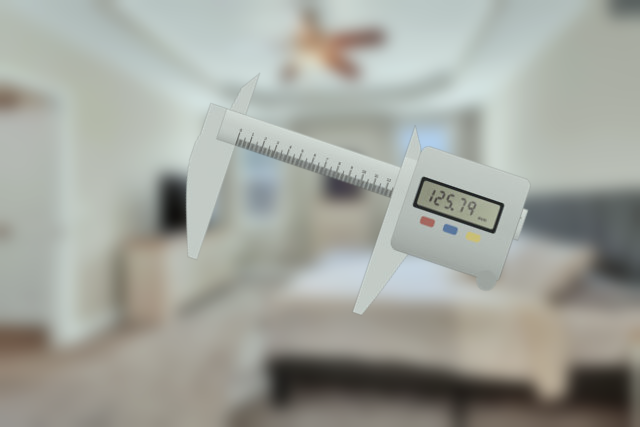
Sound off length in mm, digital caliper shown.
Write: 125.79 mm
